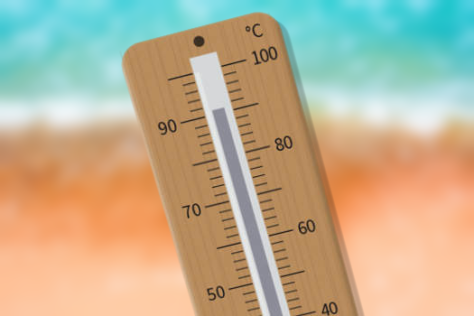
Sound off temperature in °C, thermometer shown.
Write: 91 °C
